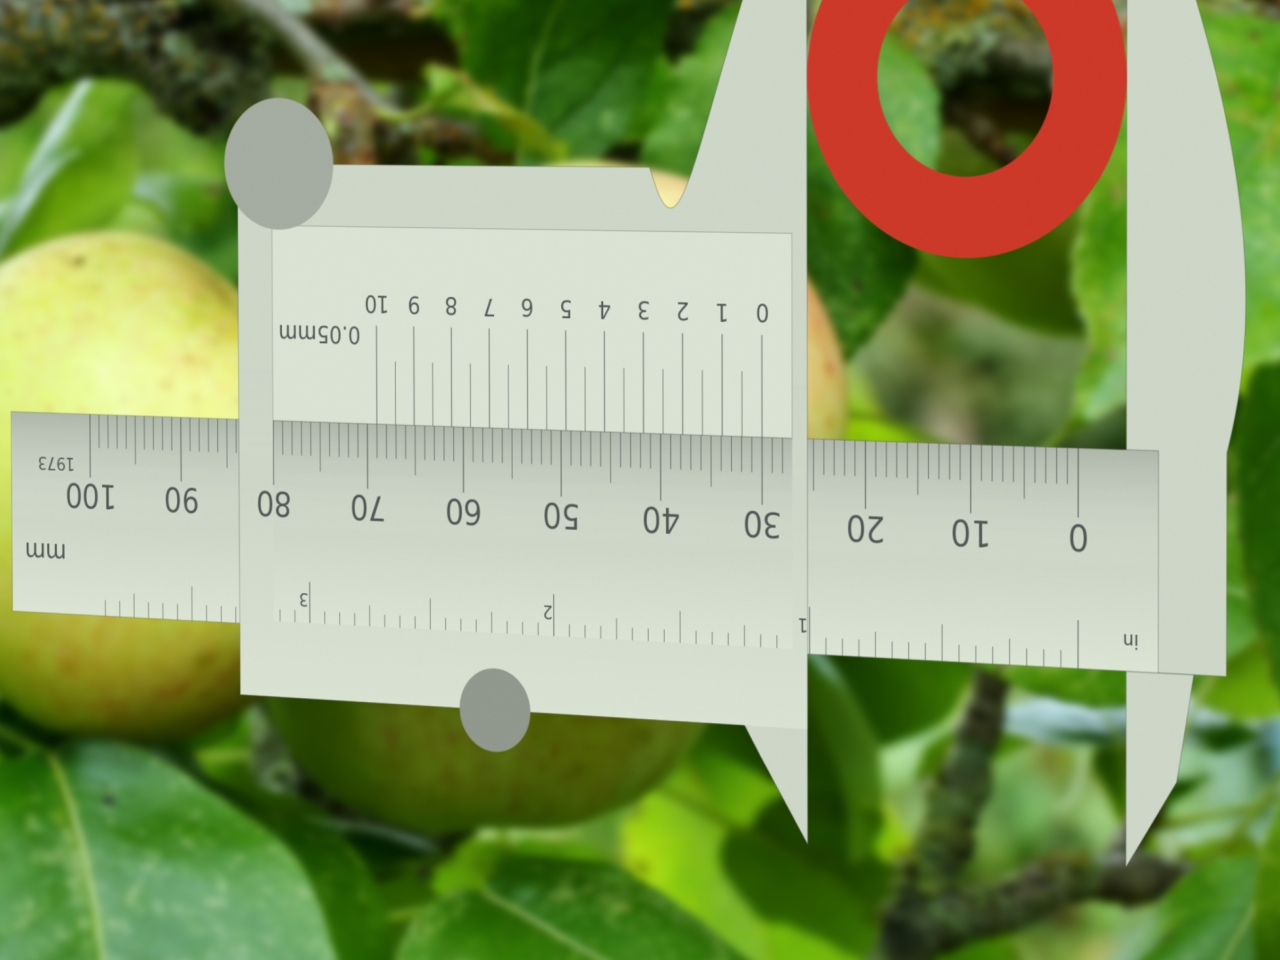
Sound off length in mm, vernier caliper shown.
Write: 30.0 mm
